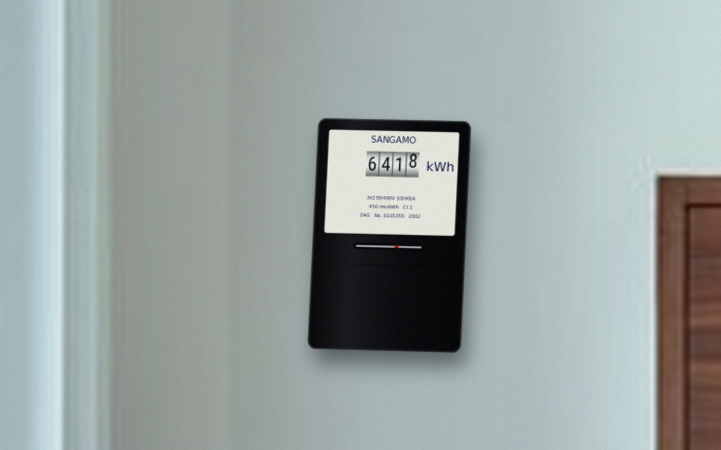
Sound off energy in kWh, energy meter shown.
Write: 6418 kWh
